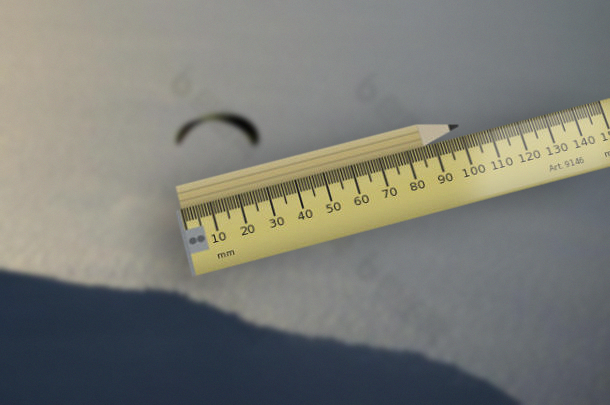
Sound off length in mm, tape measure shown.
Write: 100 mm
